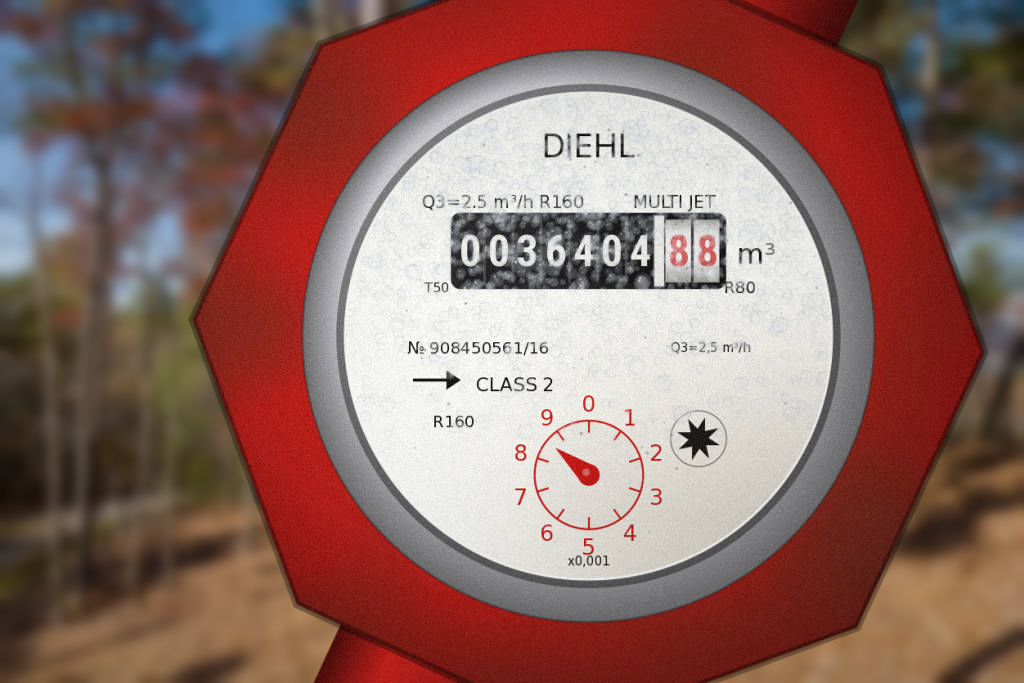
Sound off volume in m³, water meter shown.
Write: 36404.888 m³
